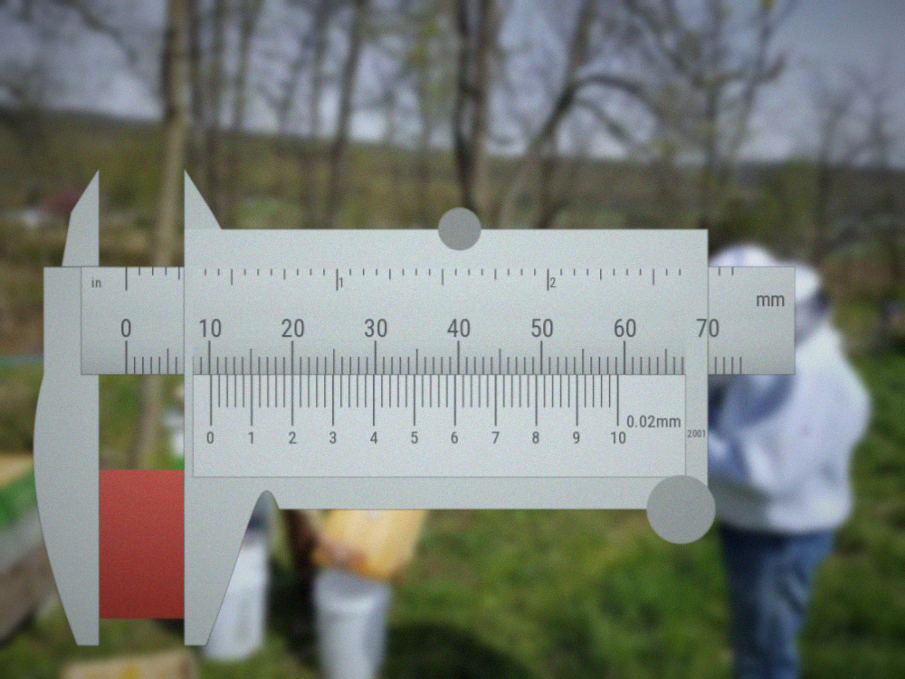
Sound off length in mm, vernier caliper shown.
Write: 10.2 mm
